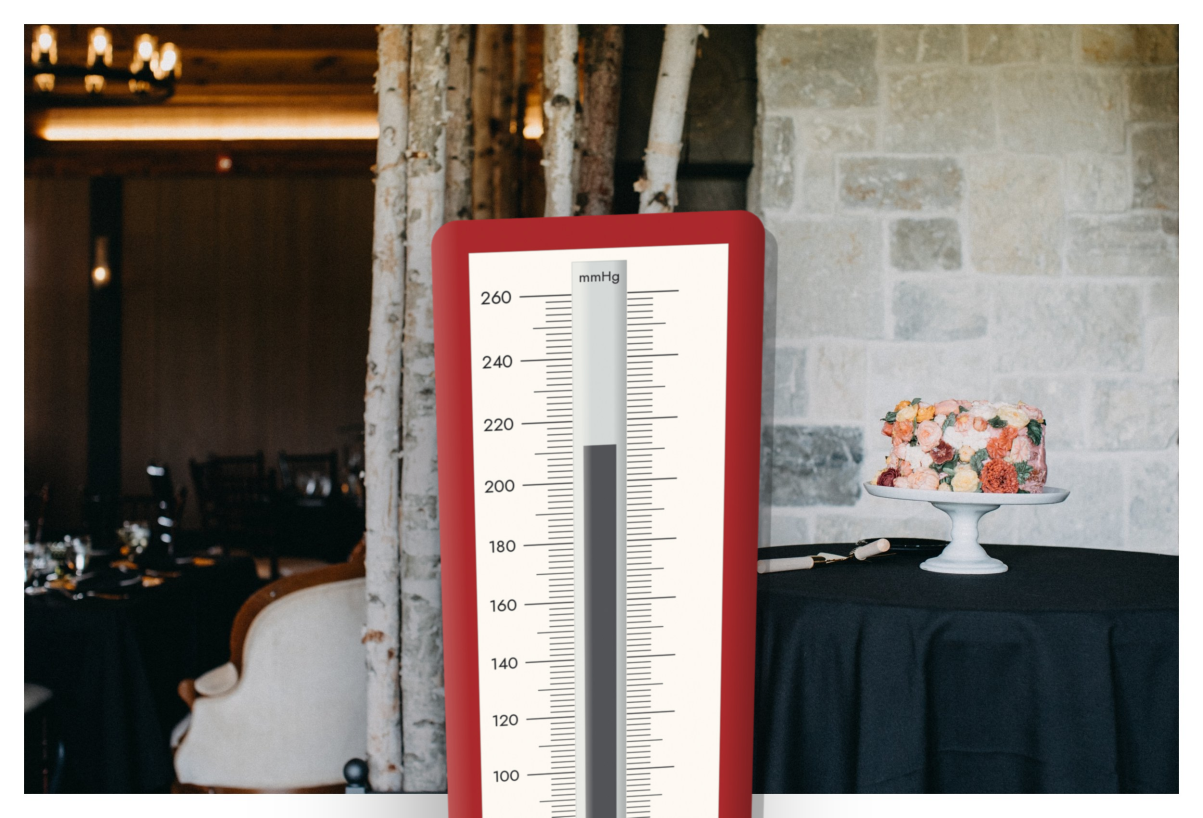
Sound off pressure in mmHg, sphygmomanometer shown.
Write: 212 mmHg
